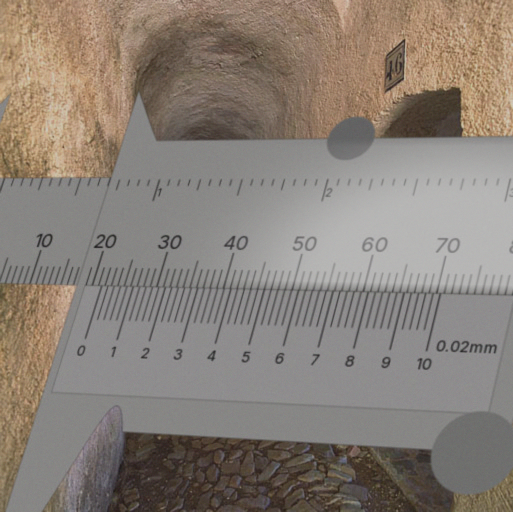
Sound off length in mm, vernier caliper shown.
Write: 21.5 mm
